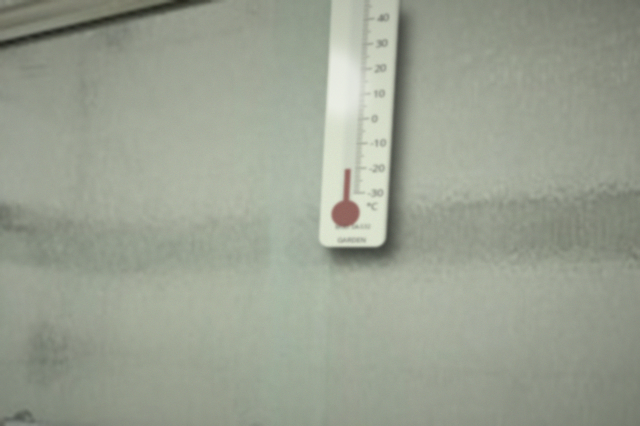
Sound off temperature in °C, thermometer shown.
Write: -20 °C
